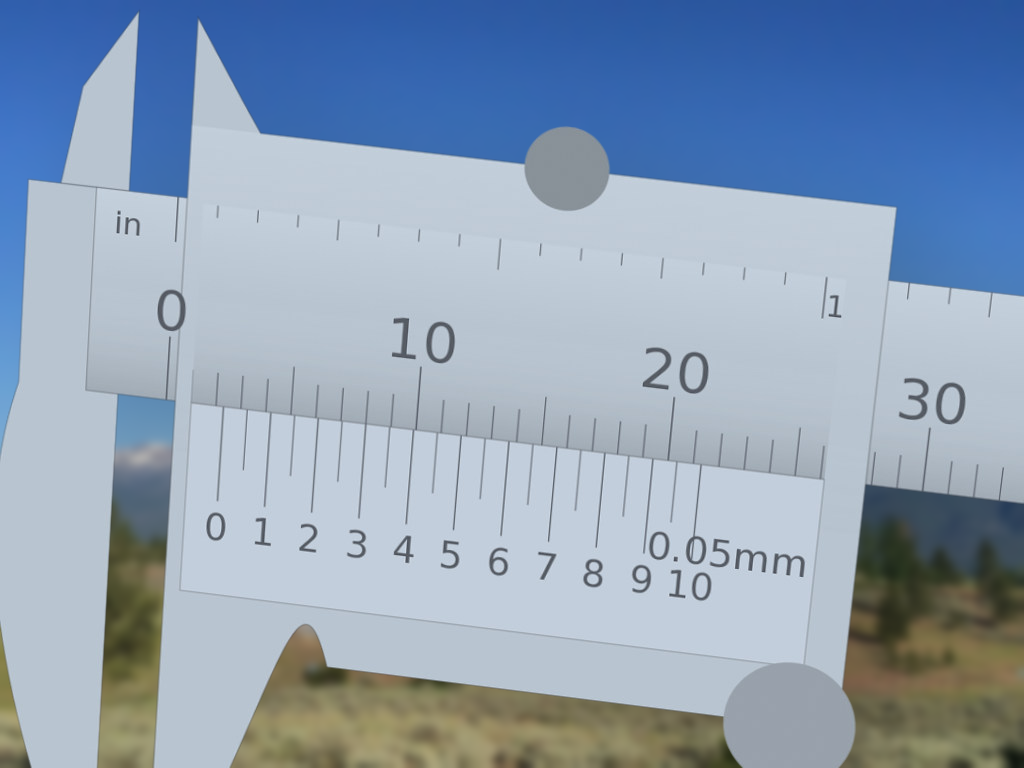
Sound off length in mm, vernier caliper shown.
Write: 2.30 mm
